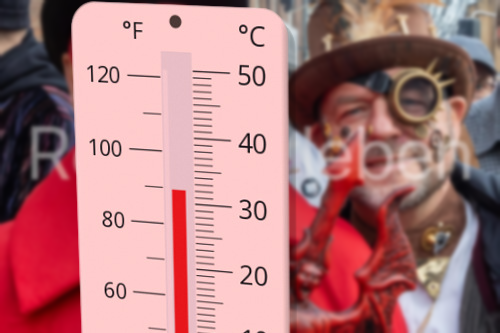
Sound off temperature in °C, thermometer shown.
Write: 32 °C
